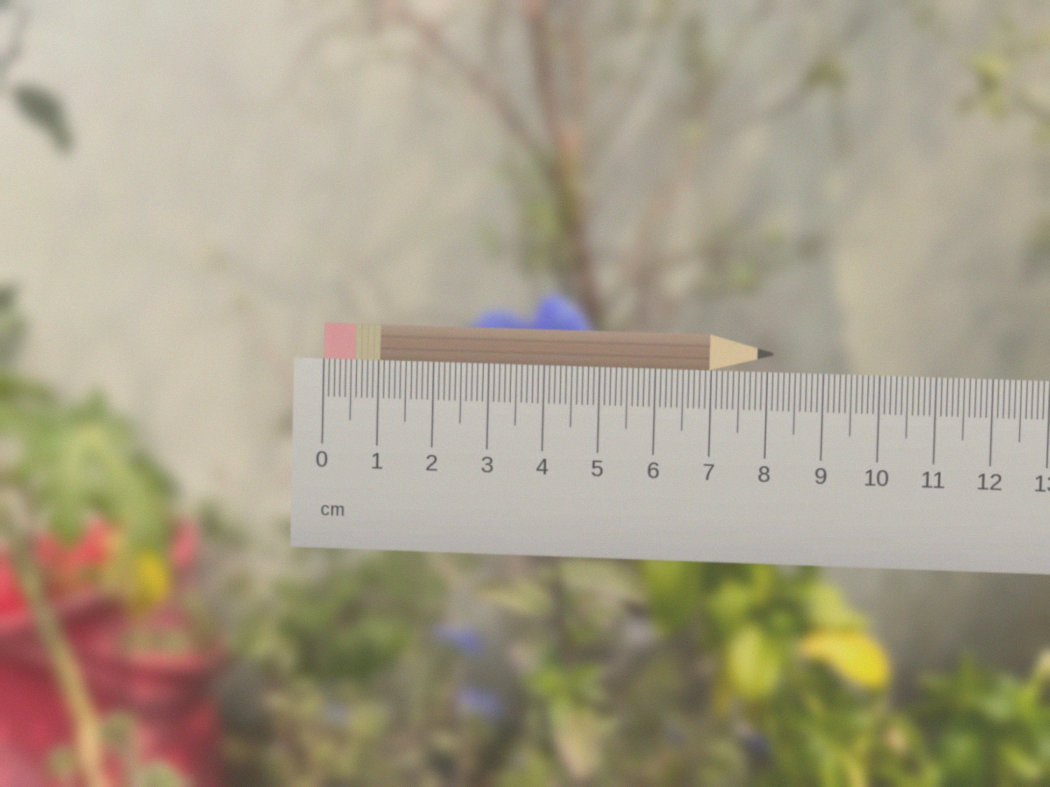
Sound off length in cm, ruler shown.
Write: 8.1 cm
